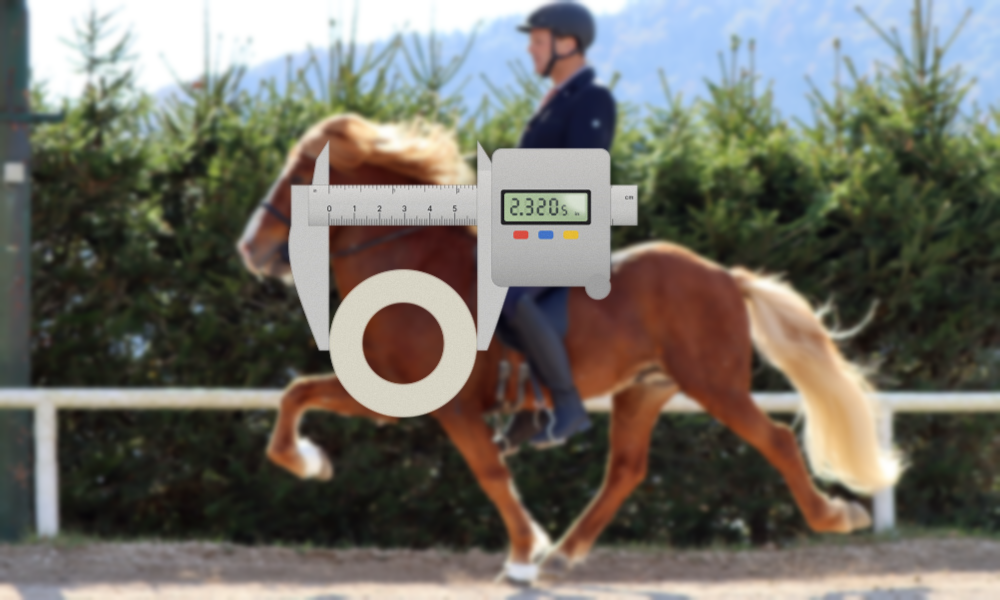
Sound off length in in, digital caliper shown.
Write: 2.3205 in
